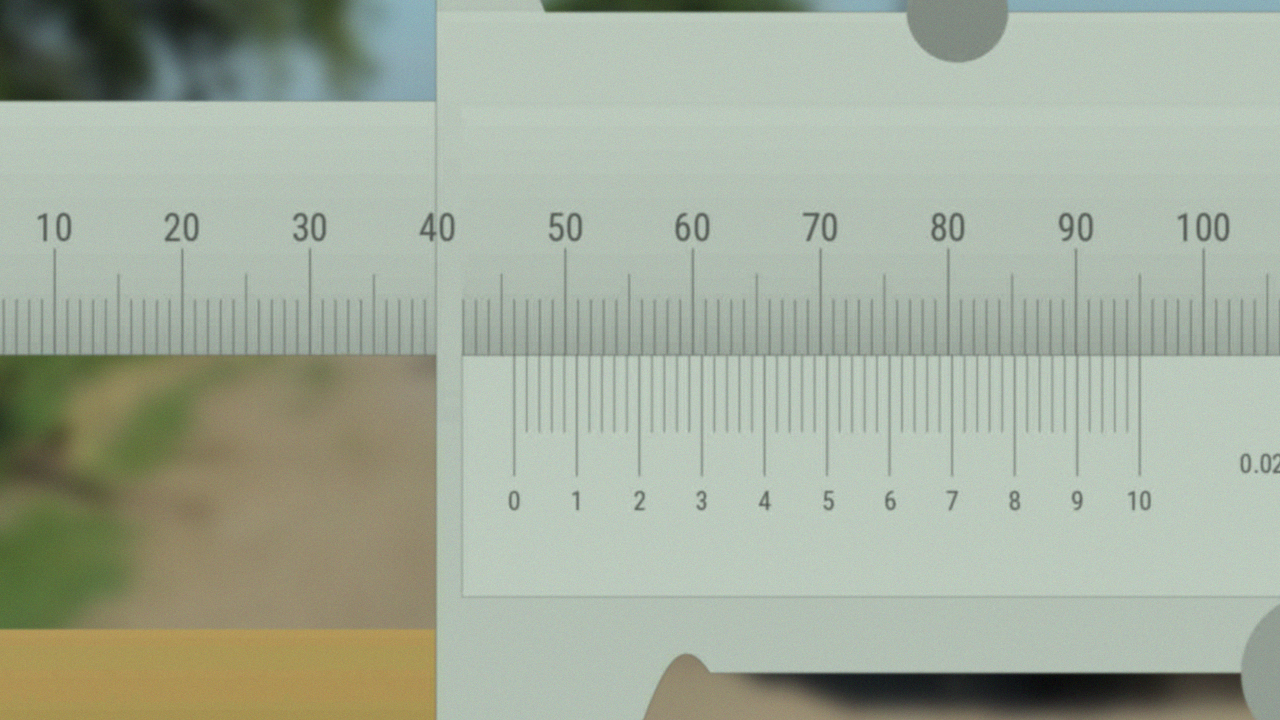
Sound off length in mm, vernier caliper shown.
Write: 46.0 mm
